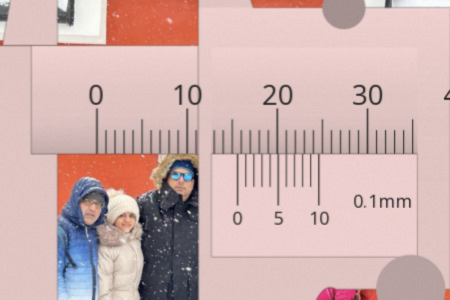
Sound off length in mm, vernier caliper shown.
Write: 15.6 mm
